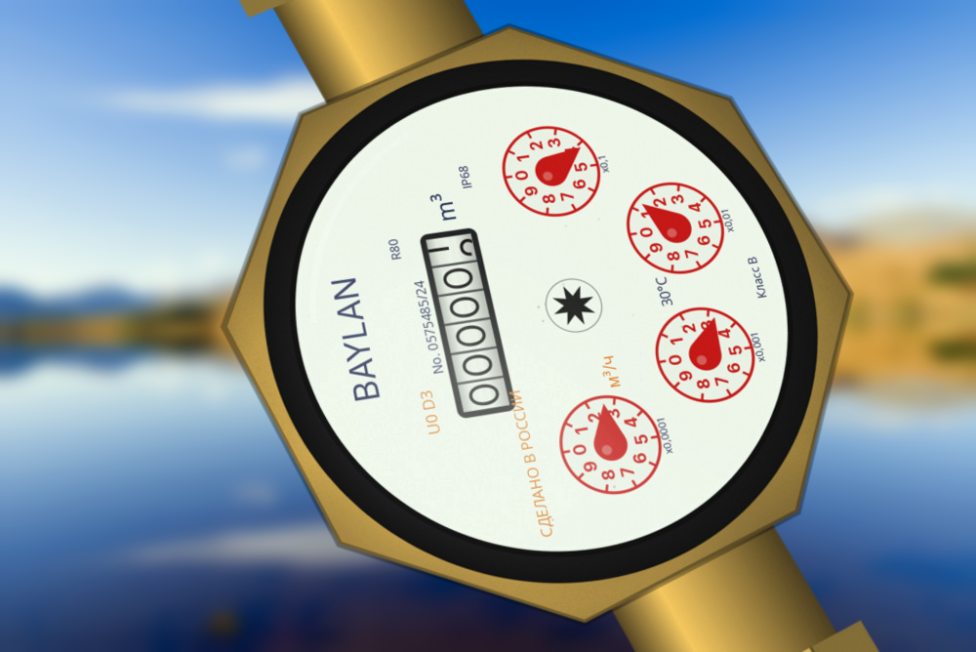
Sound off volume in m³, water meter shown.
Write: 1.4132 m³
